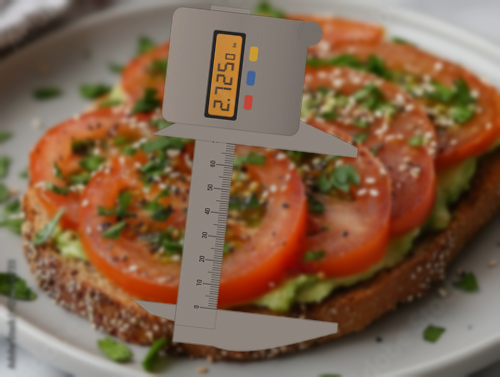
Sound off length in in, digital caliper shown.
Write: 2.7250 in
